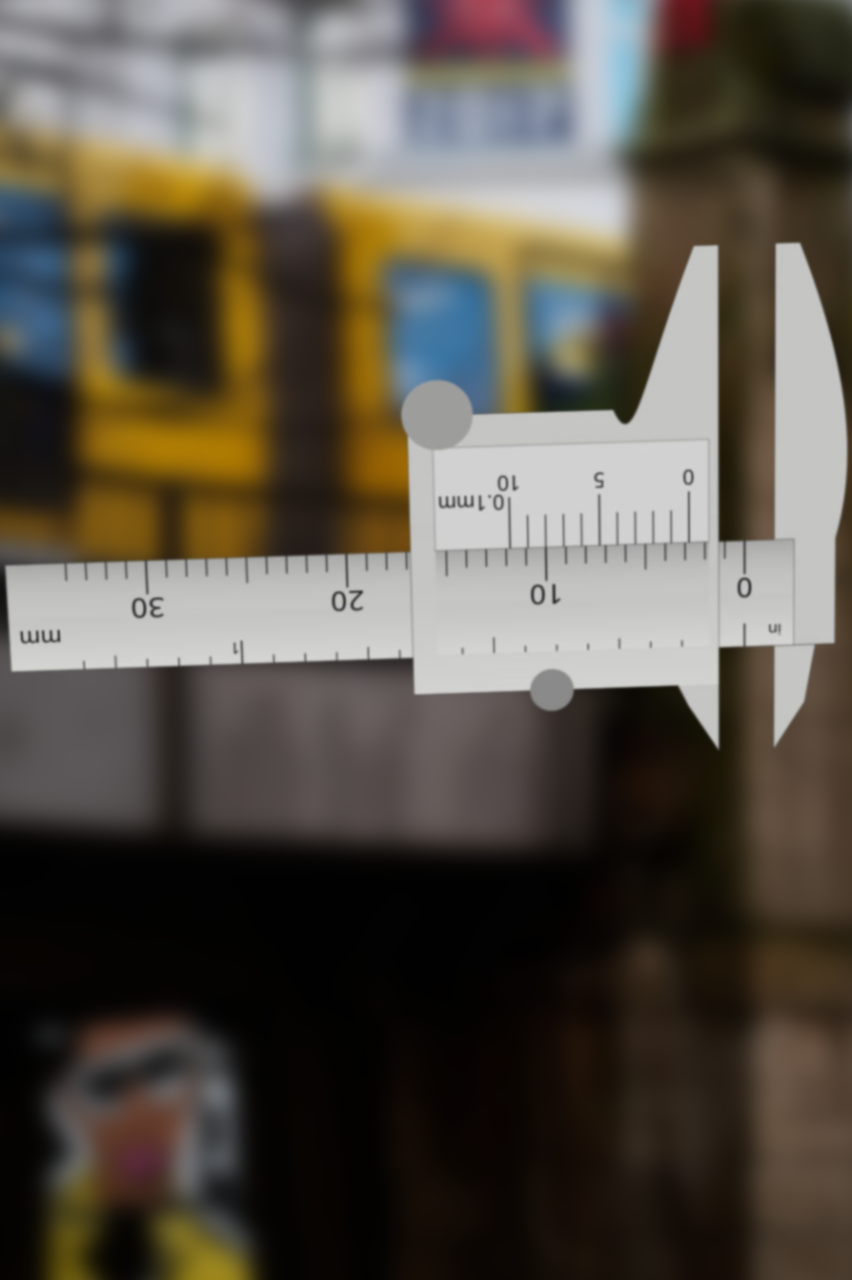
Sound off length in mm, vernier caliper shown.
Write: 2.8 mm
